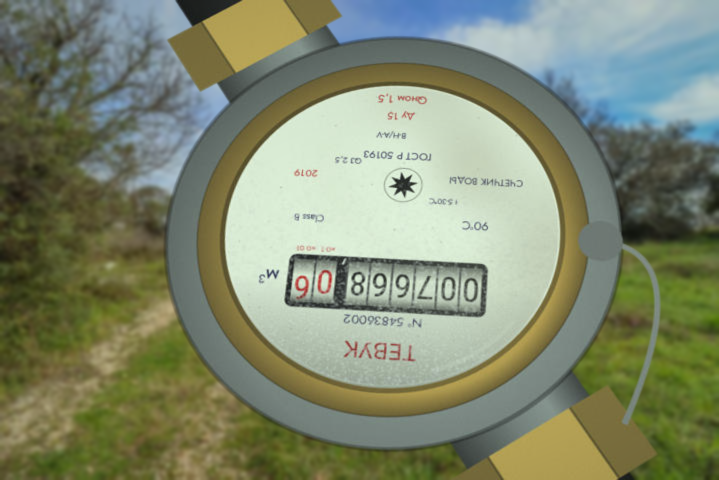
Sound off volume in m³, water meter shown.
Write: 7668.06 m³
